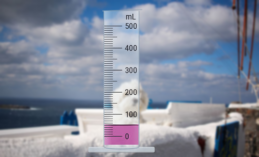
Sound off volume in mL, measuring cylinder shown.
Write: 50 mL
